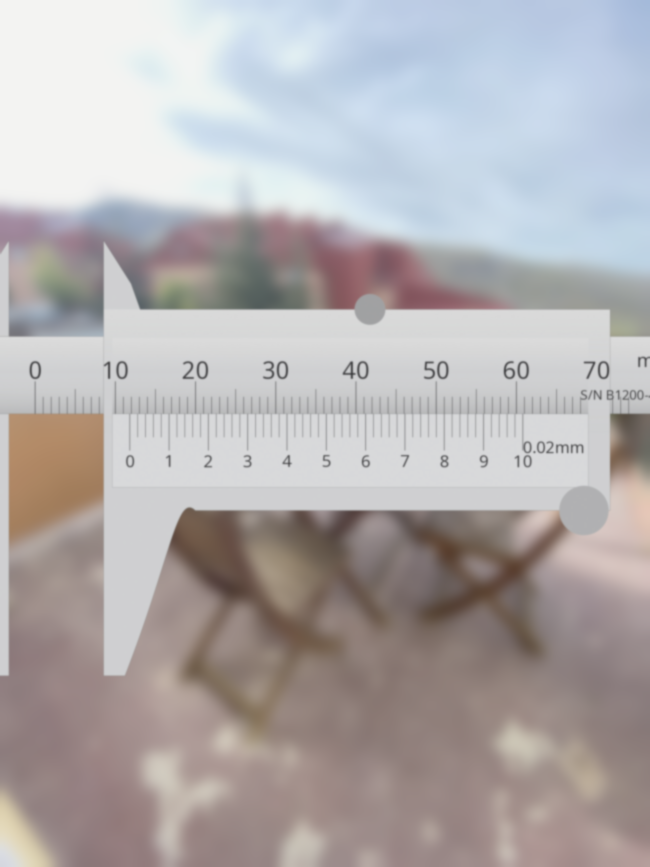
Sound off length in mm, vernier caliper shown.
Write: 11.8 mm
